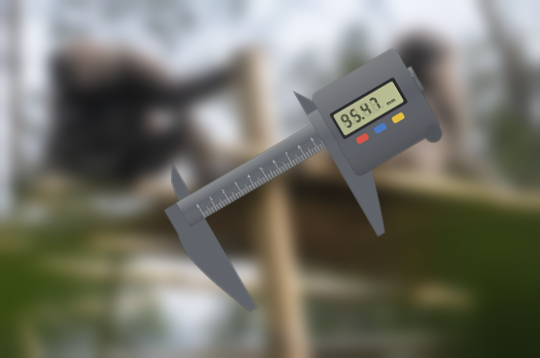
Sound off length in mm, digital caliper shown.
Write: 95.47 mm
